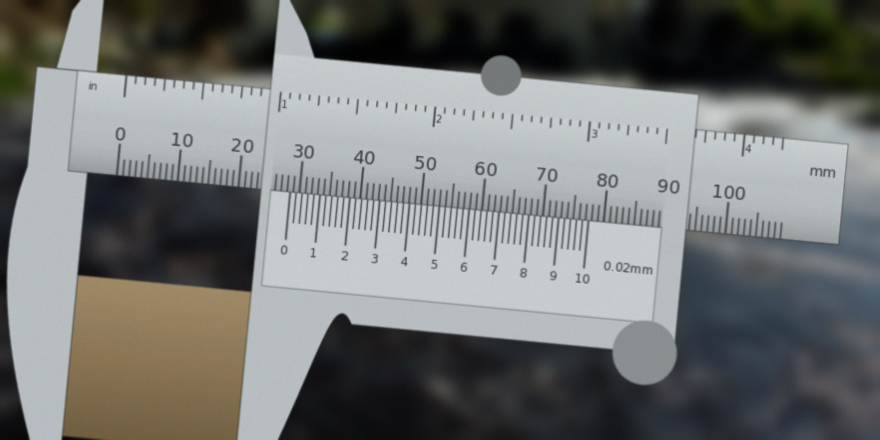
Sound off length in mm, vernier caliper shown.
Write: 28.5 mm
